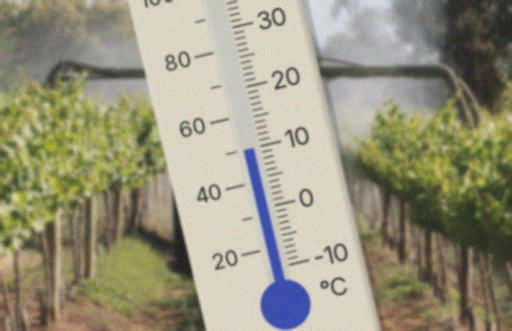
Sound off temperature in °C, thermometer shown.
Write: 10 °C
